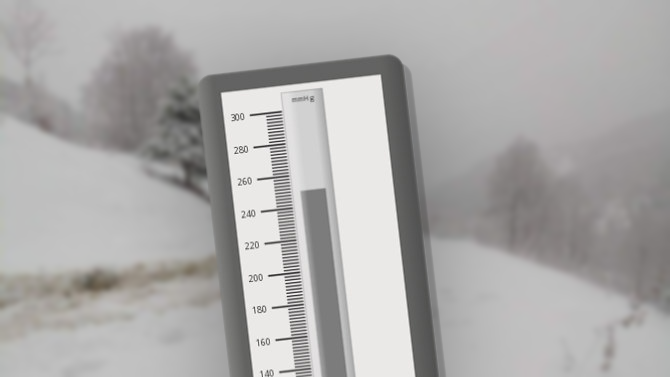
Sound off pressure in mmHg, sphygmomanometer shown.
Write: 250 mmHg
